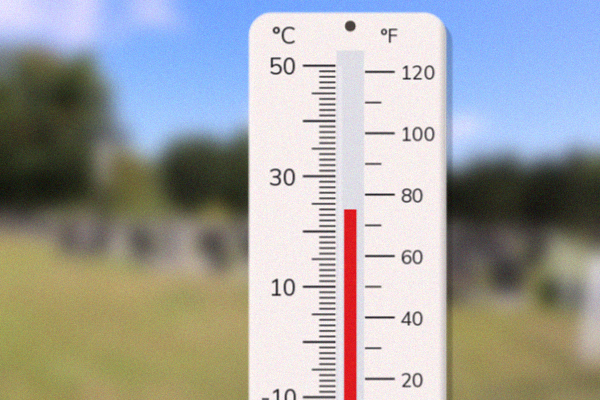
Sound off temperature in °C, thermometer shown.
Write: 24 °C
